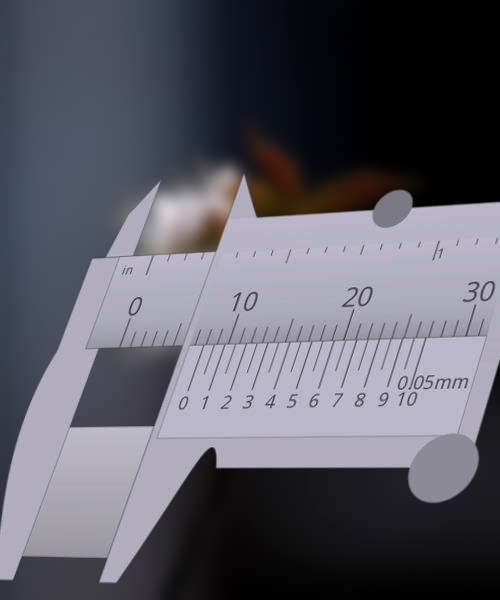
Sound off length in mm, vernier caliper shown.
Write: 7.8 mm
